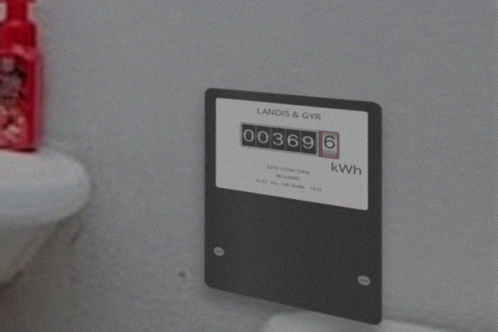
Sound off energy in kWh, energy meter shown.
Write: 369.6 kWh
